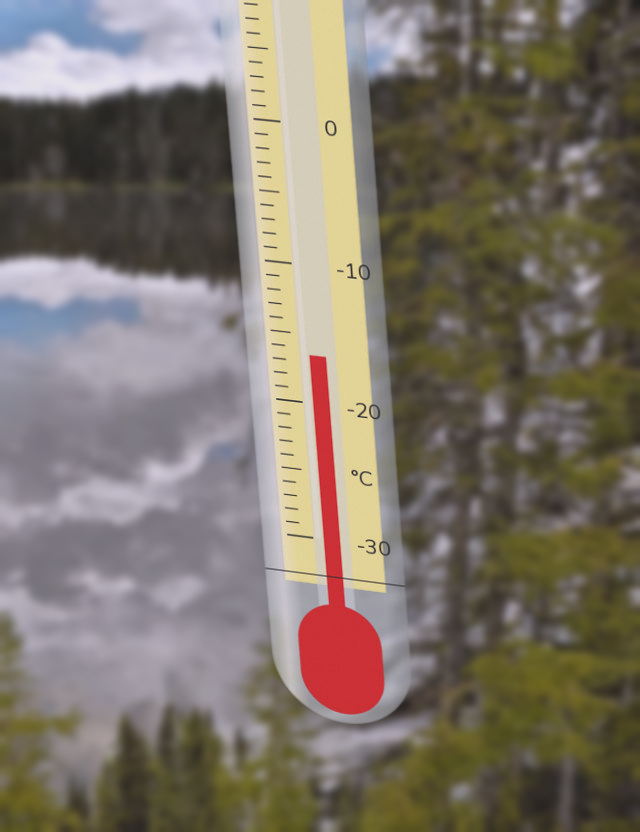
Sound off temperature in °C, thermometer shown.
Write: -16.5 °C
